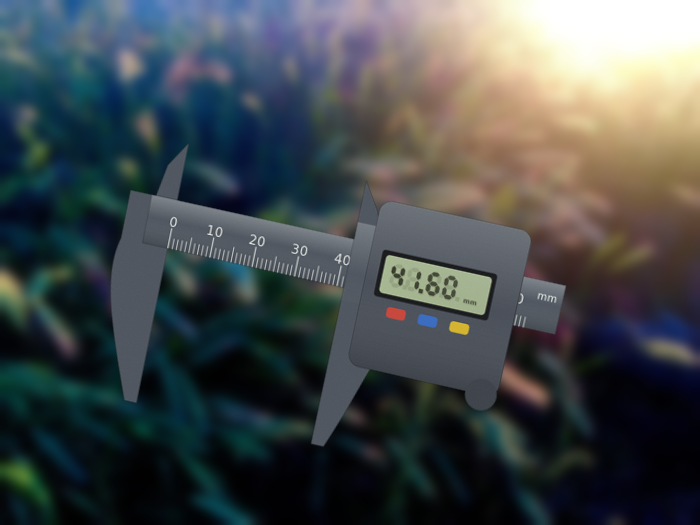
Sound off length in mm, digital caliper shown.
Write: 41.60 mm
